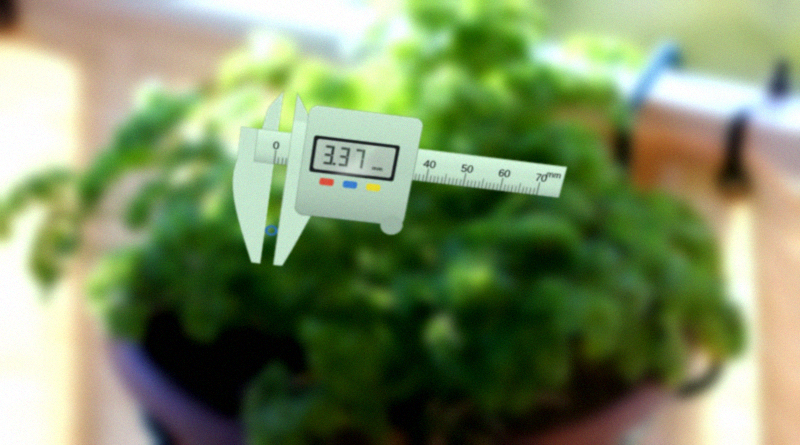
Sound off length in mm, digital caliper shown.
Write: 3.37 mm
